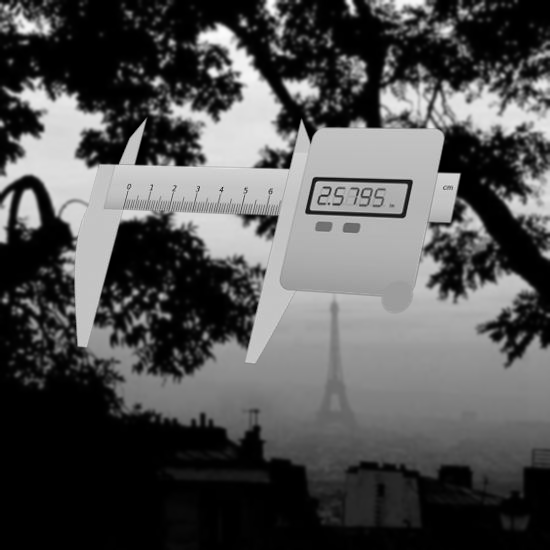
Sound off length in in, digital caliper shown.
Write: 2.5795 in
